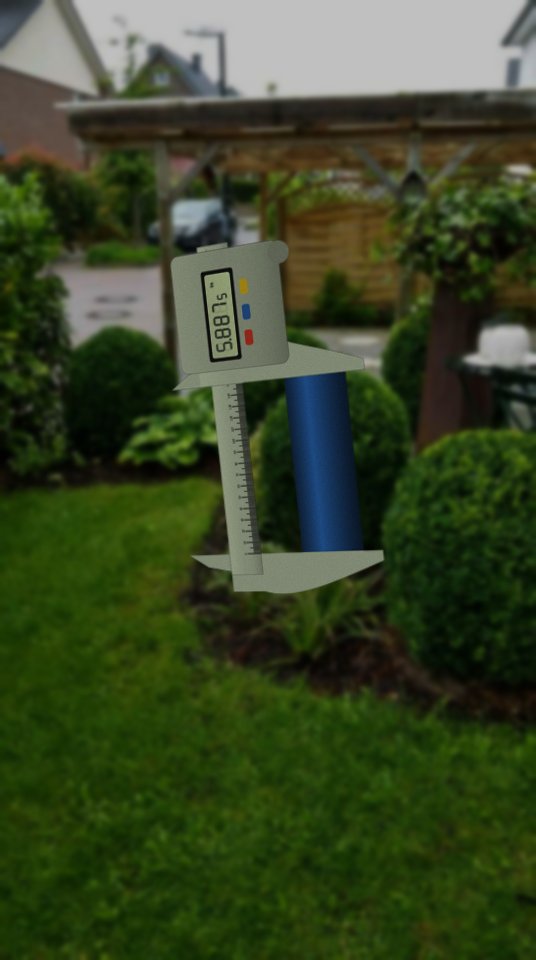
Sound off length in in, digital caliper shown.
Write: 5.8875 in
